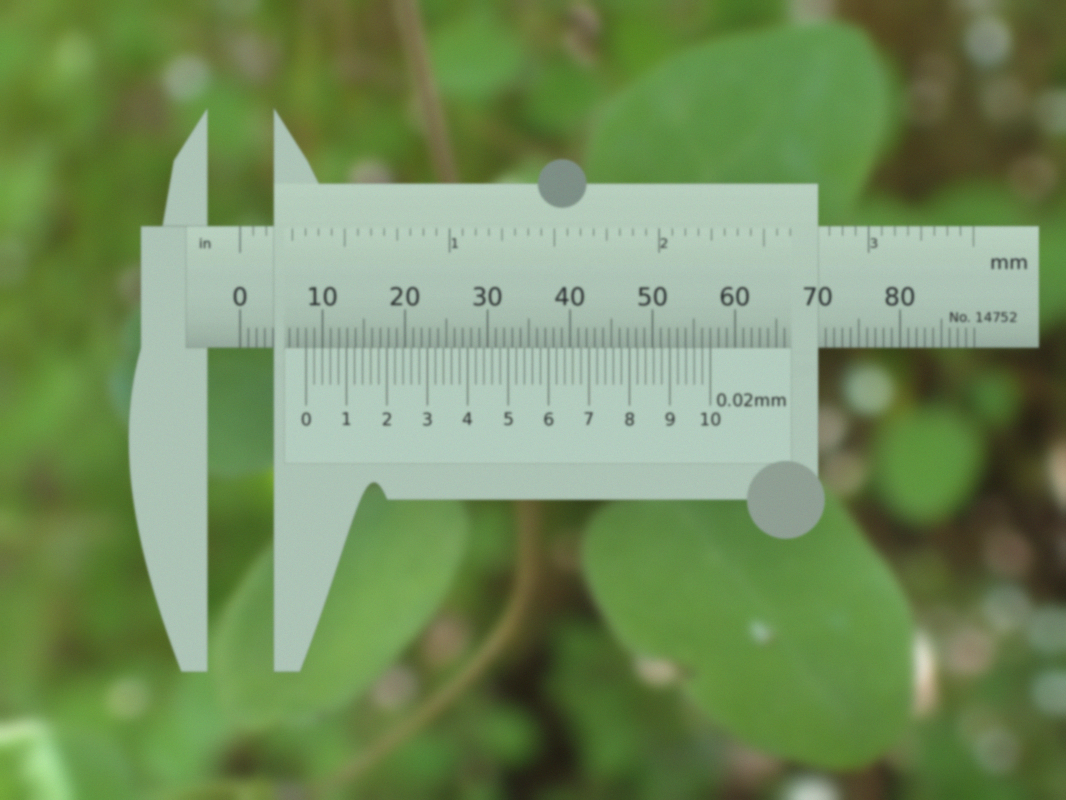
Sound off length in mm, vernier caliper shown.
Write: 8.0 mm
